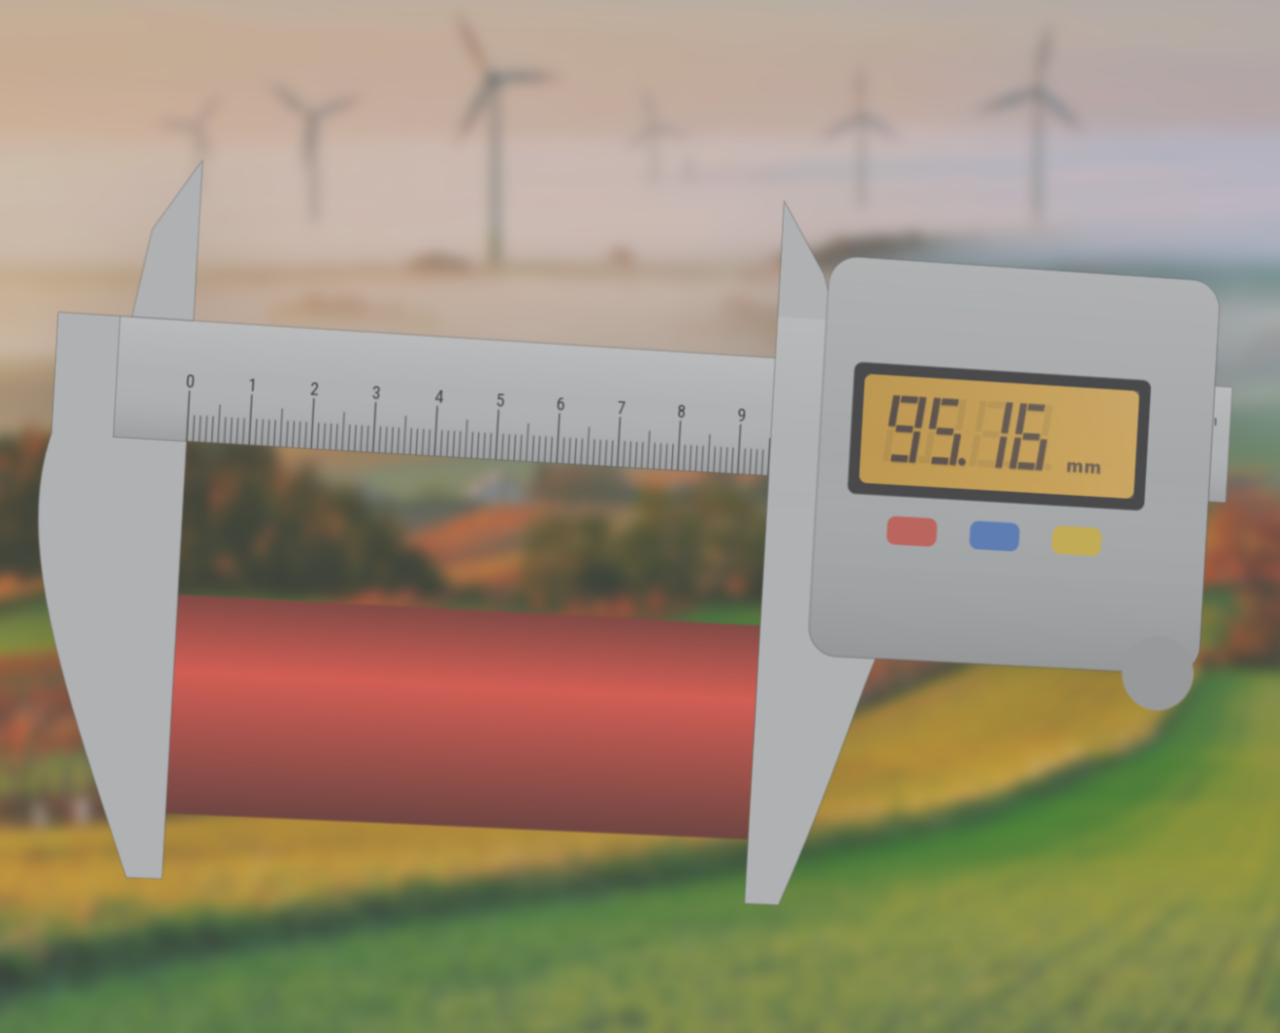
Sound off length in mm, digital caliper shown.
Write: 95.16 mm
